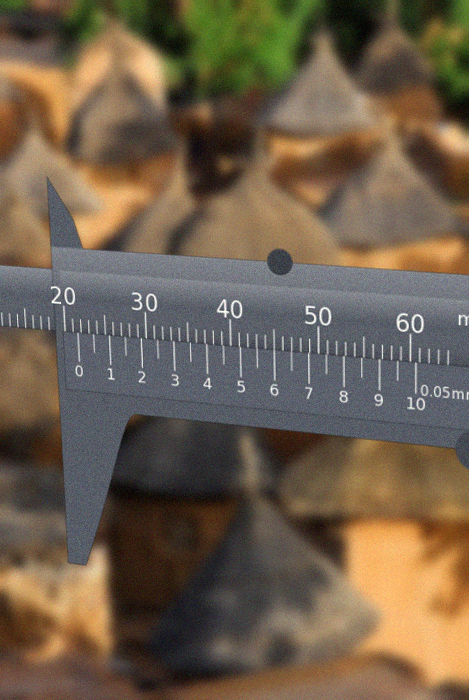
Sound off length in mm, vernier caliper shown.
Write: 21.6 mm
